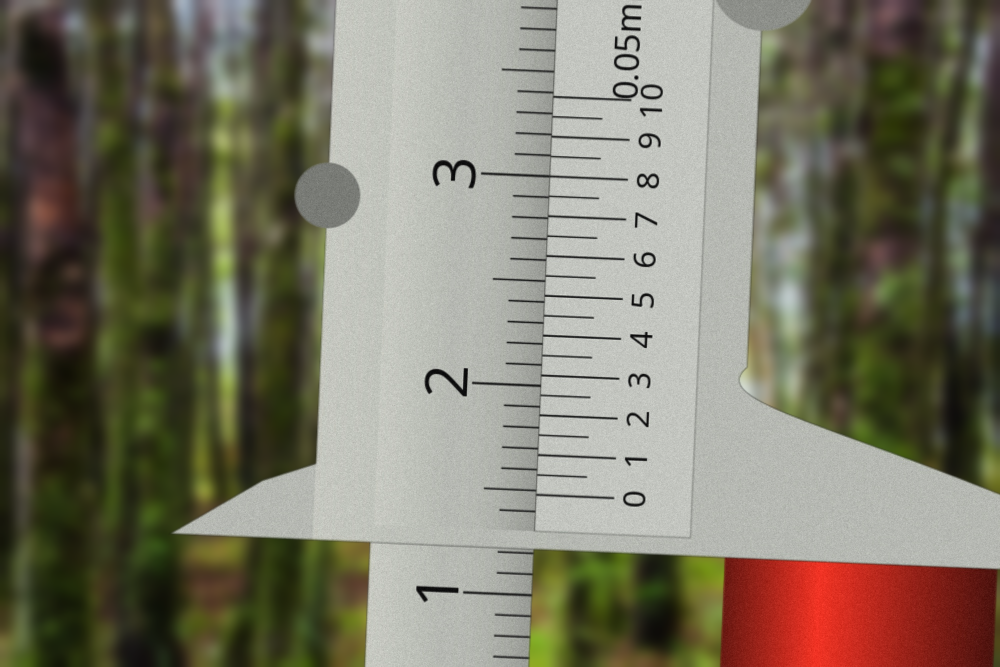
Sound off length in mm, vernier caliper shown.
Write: 14.8 mm
